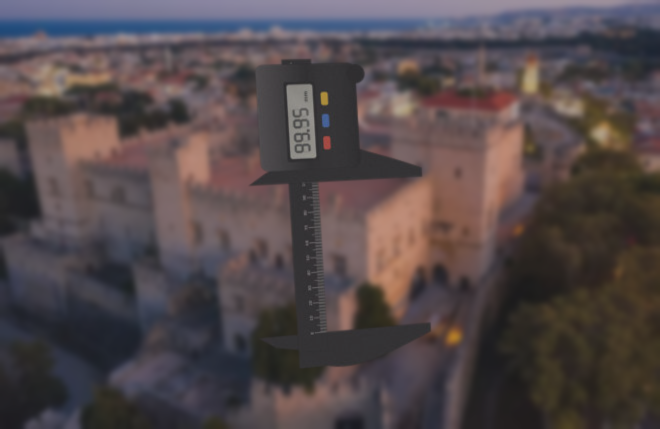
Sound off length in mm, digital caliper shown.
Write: 99.95 mm
